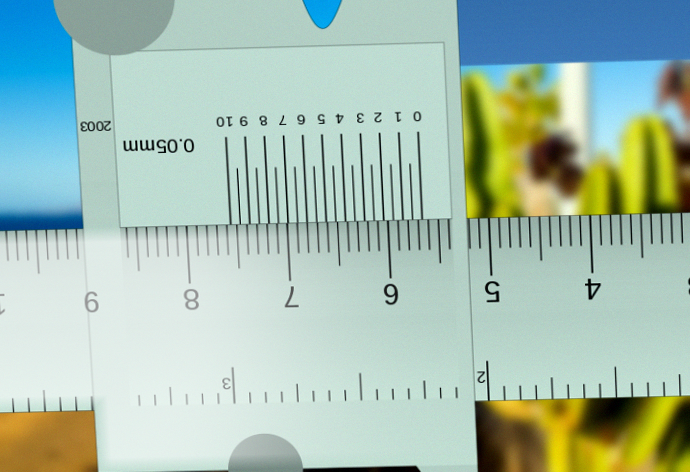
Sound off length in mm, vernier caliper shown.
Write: 56.6 mm
